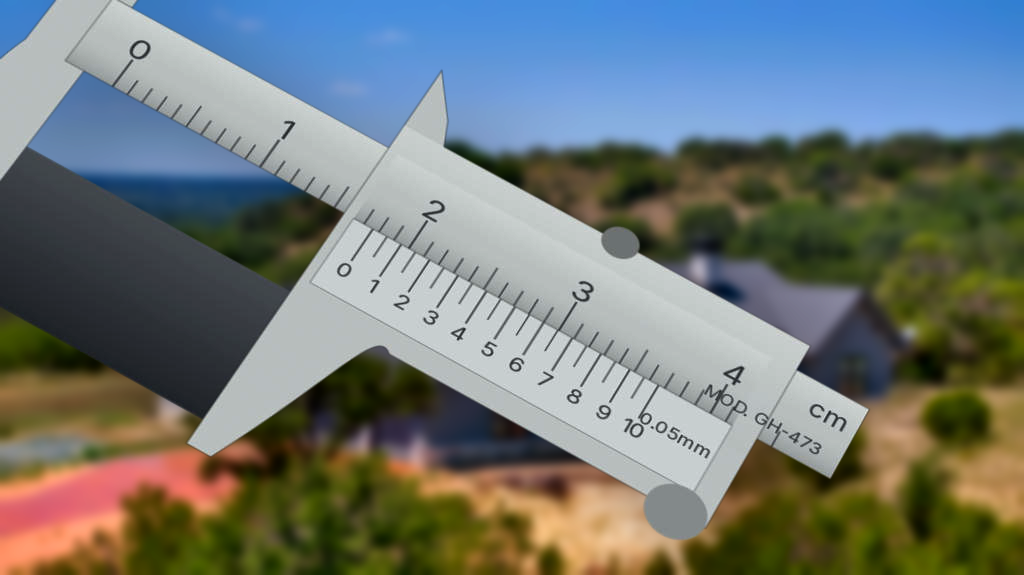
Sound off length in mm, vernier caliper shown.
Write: 17.6 mm
